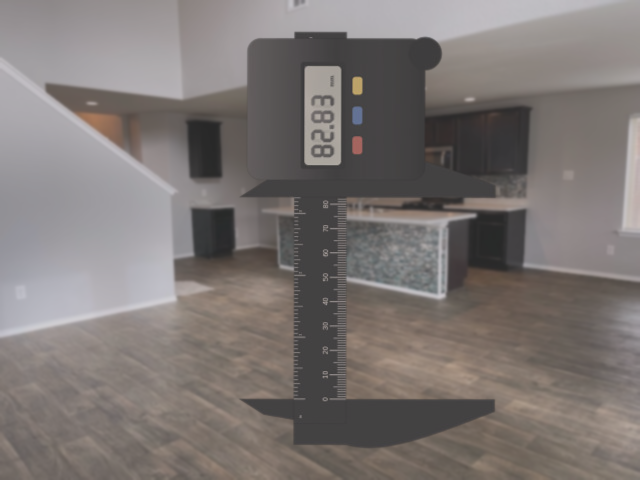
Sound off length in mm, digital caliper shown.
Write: 82.83 mm
